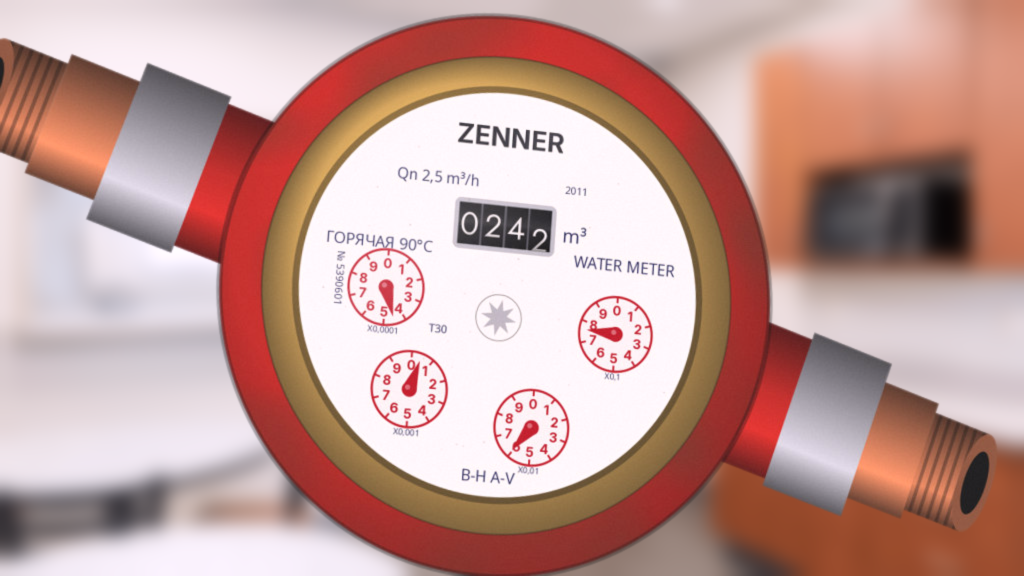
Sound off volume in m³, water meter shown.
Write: 241.7604 m³
